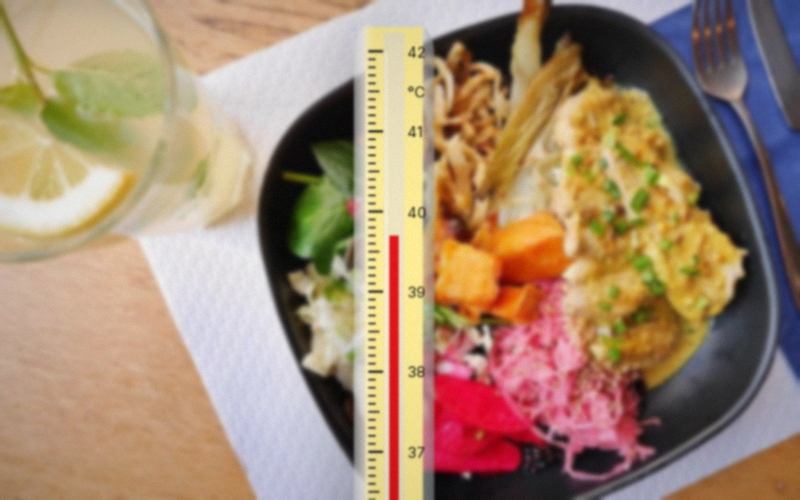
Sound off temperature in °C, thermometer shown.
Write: 39.7 °C
